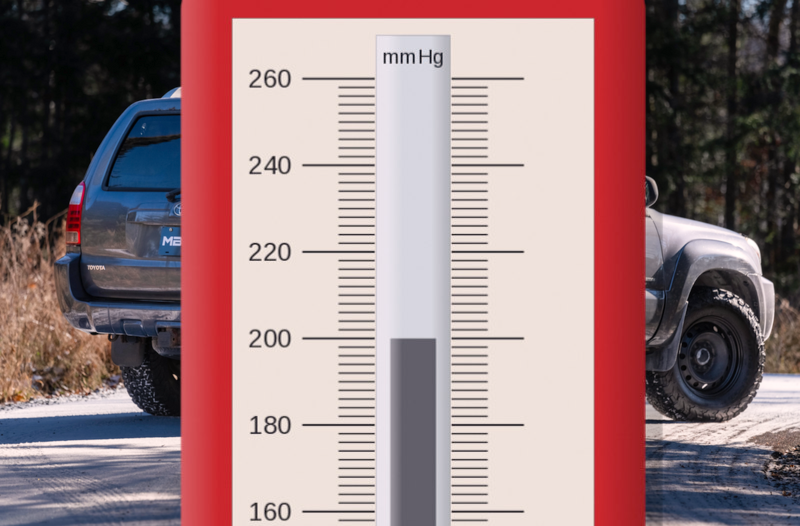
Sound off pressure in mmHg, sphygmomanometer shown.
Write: 200 mmHg
